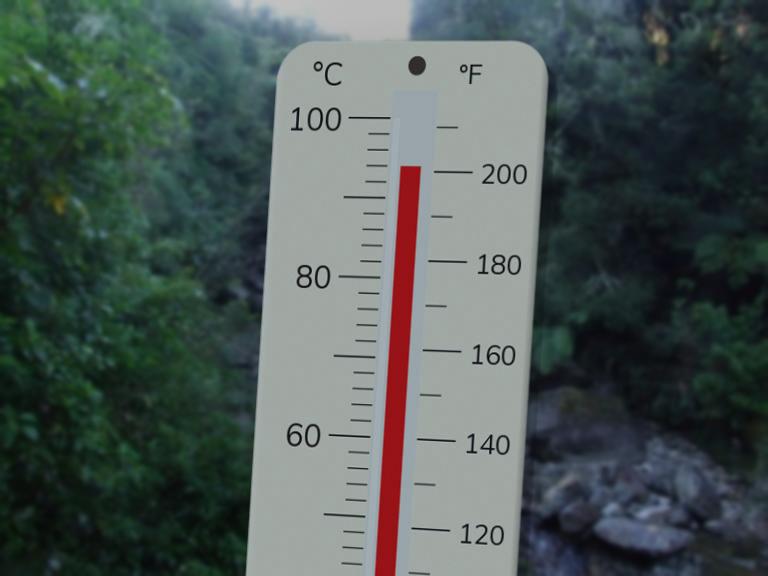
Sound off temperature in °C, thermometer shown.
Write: 94 °C
